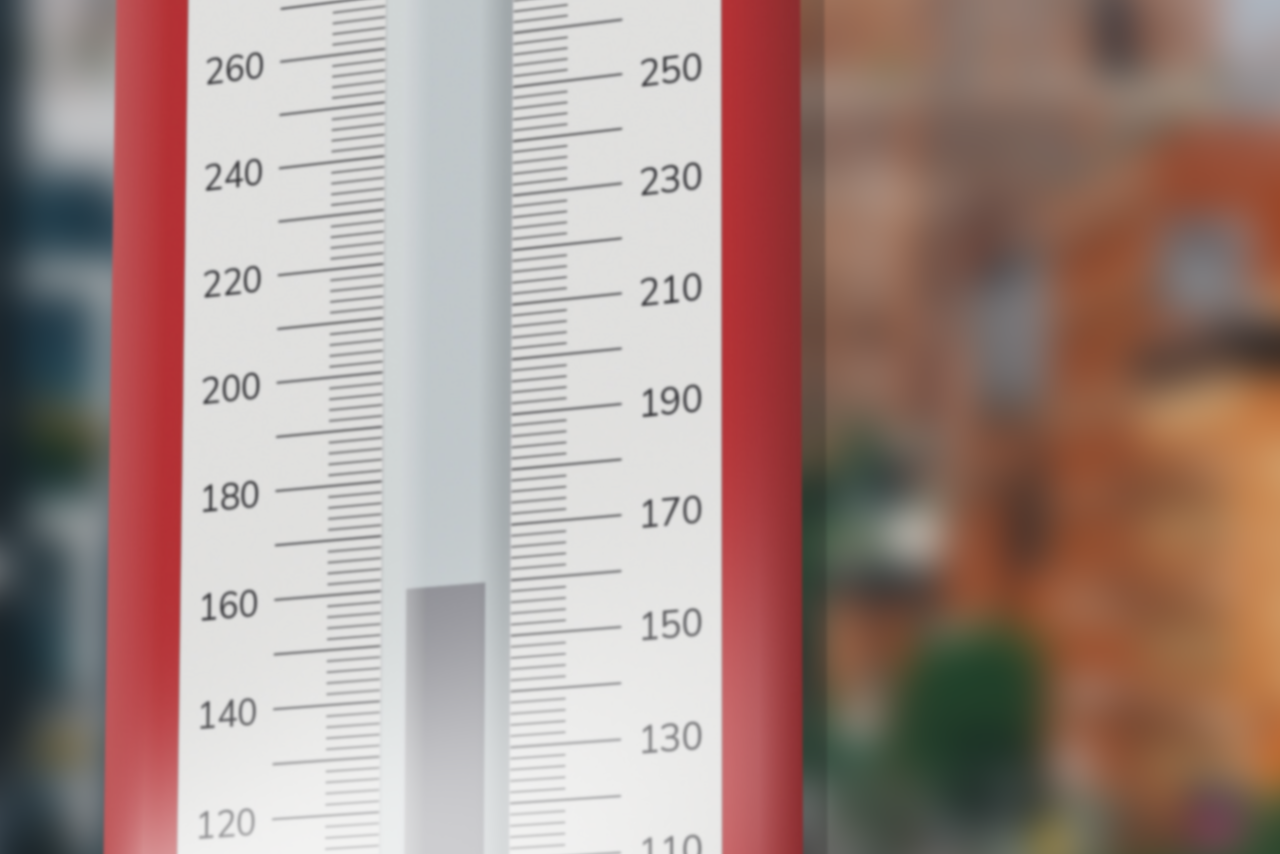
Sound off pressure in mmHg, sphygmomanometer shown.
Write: 160 mmHg
